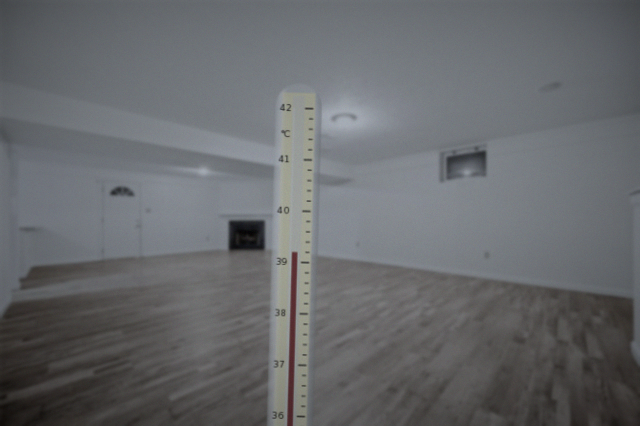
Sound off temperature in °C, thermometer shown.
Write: 39.2 °C
